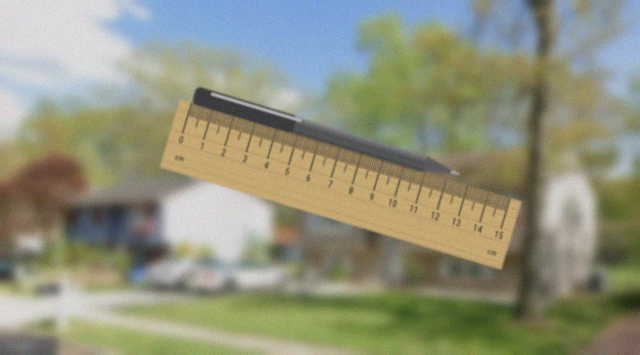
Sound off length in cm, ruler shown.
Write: 12.5 cm
